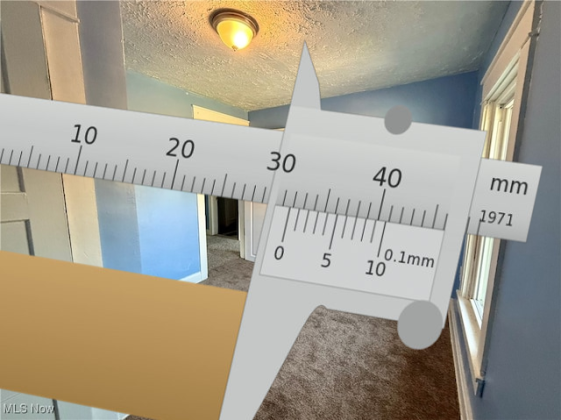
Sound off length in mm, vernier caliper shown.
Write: 31.7 mm
